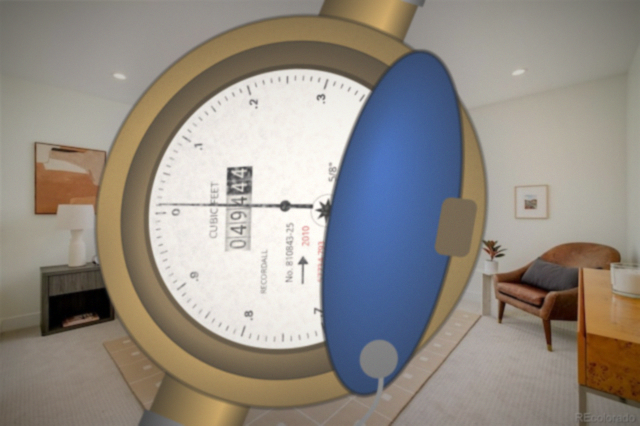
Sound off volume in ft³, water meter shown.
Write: 49444.01 ft³
